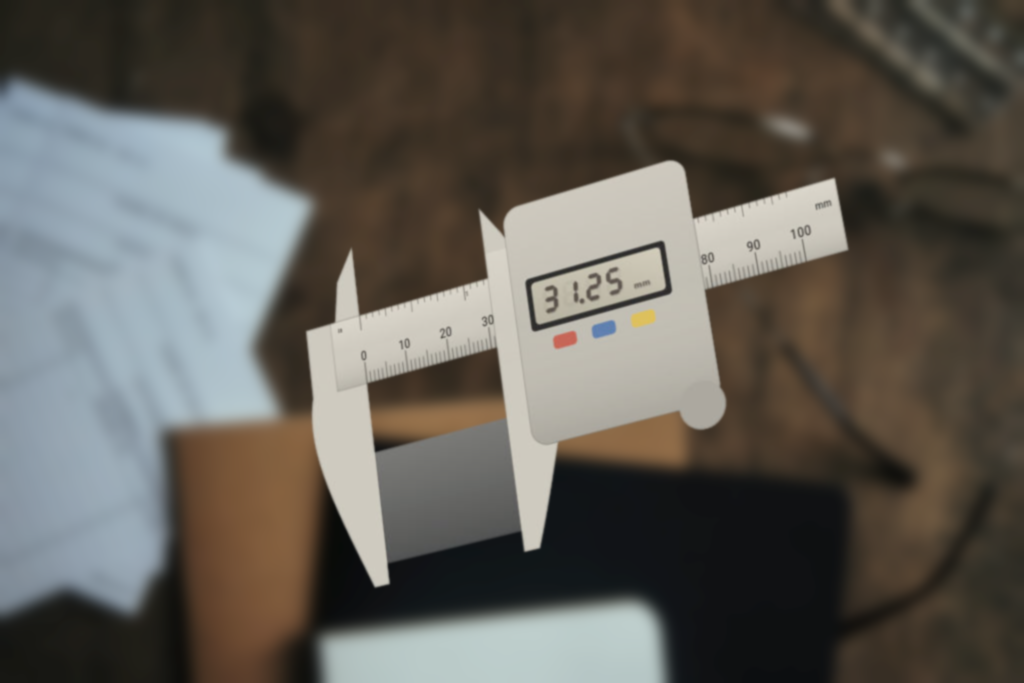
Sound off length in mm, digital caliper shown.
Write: 31.25 mm
